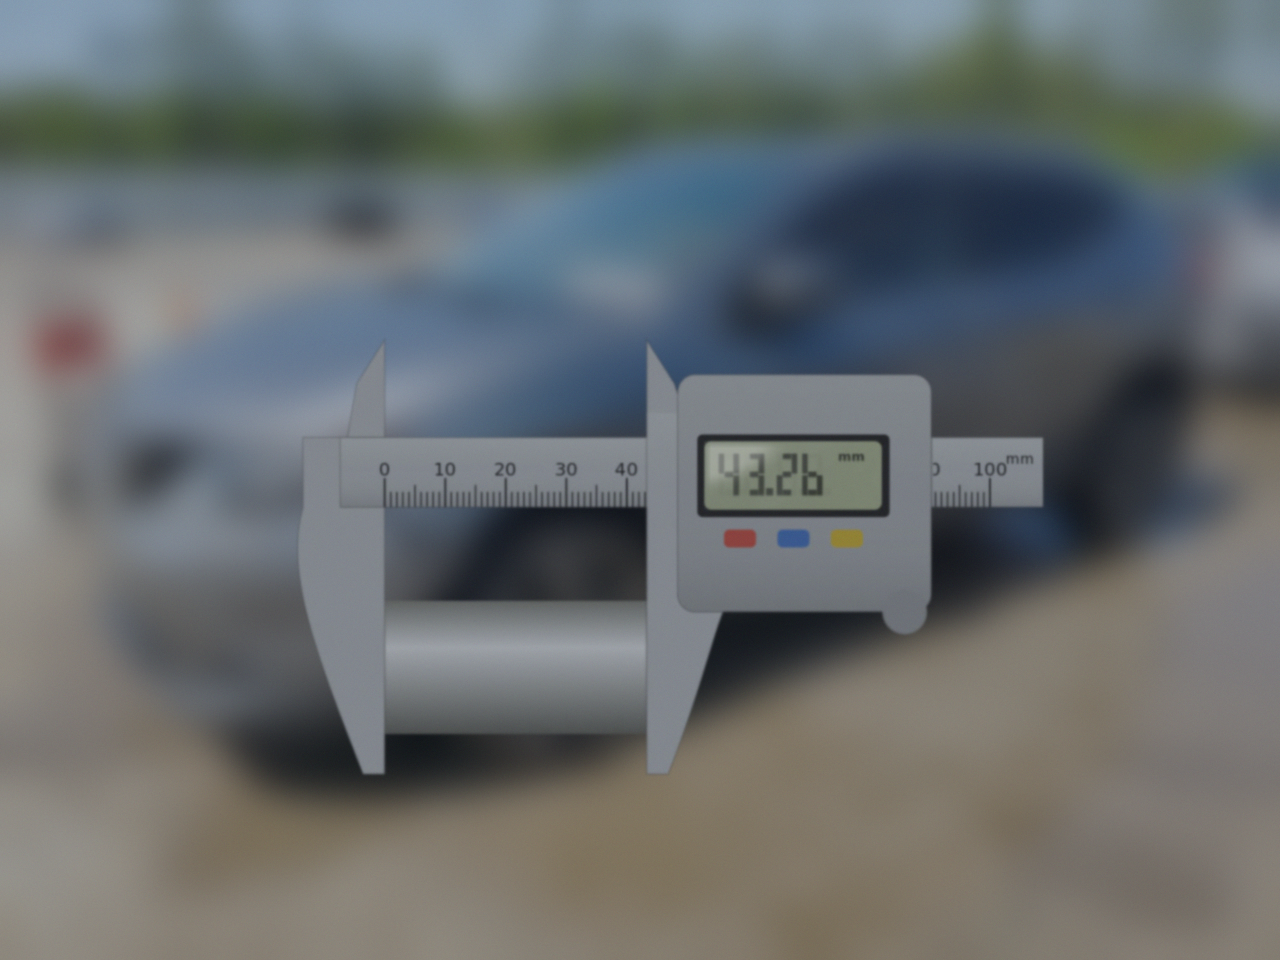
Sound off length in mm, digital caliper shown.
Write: 43.26 mm
